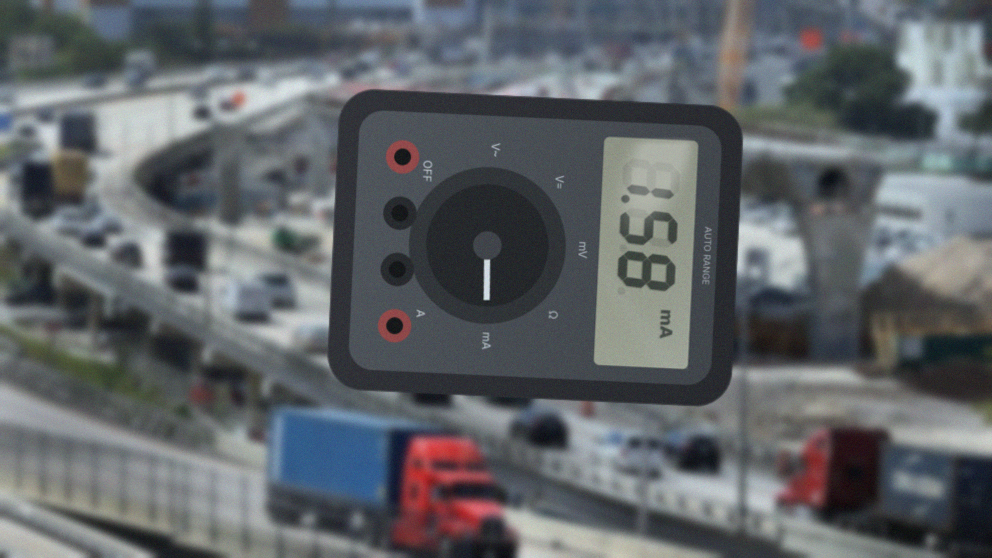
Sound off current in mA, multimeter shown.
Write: 1.58 mA
